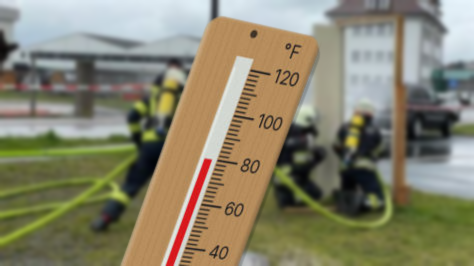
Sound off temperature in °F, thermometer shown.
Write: 80 °F
